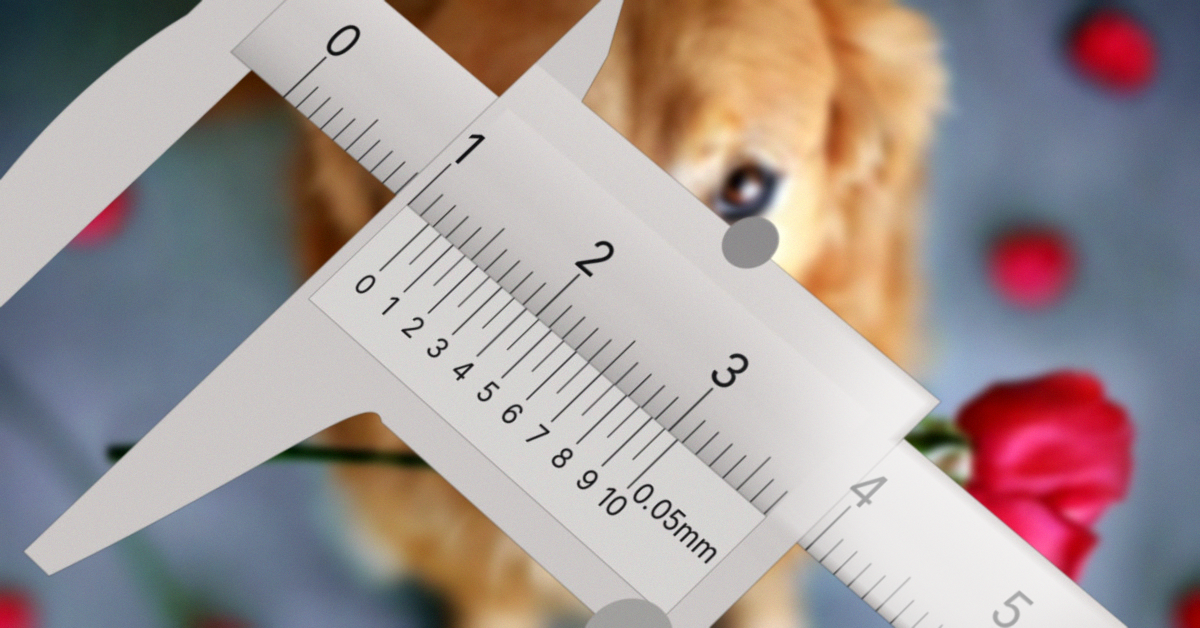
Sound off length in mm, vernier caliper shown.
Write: 11.7 mm
